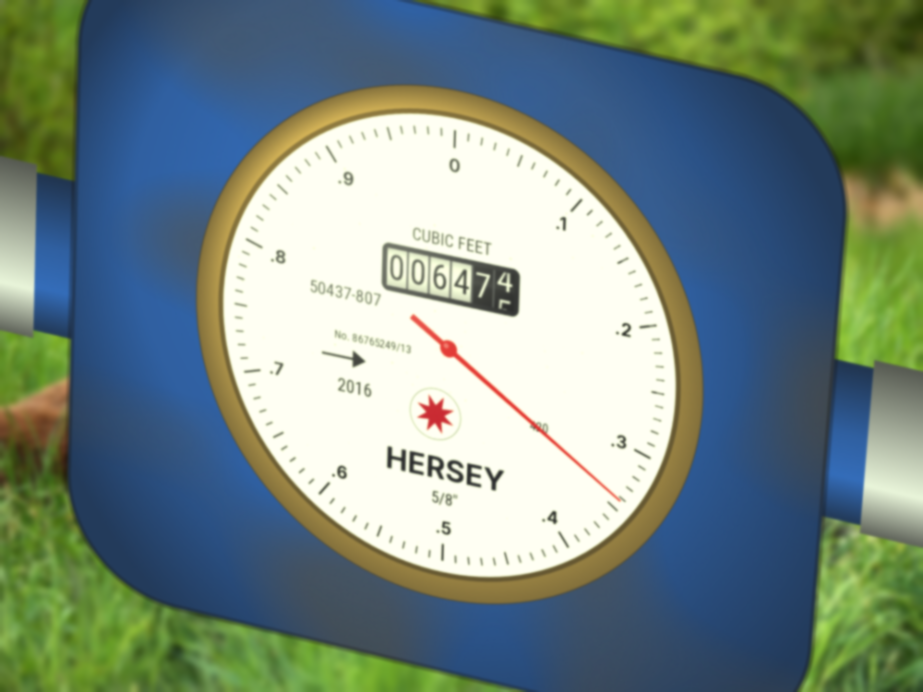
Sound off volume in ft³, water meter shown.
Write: 6474.34 ft³
